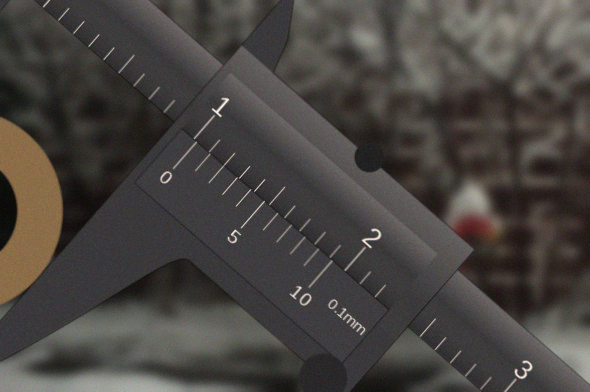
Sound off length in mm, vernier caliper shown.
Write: 10.2 mm
